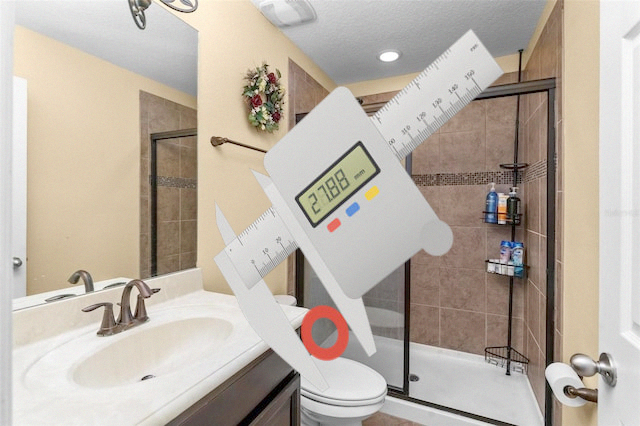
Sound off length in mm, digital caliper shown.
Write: 27.88 mm
